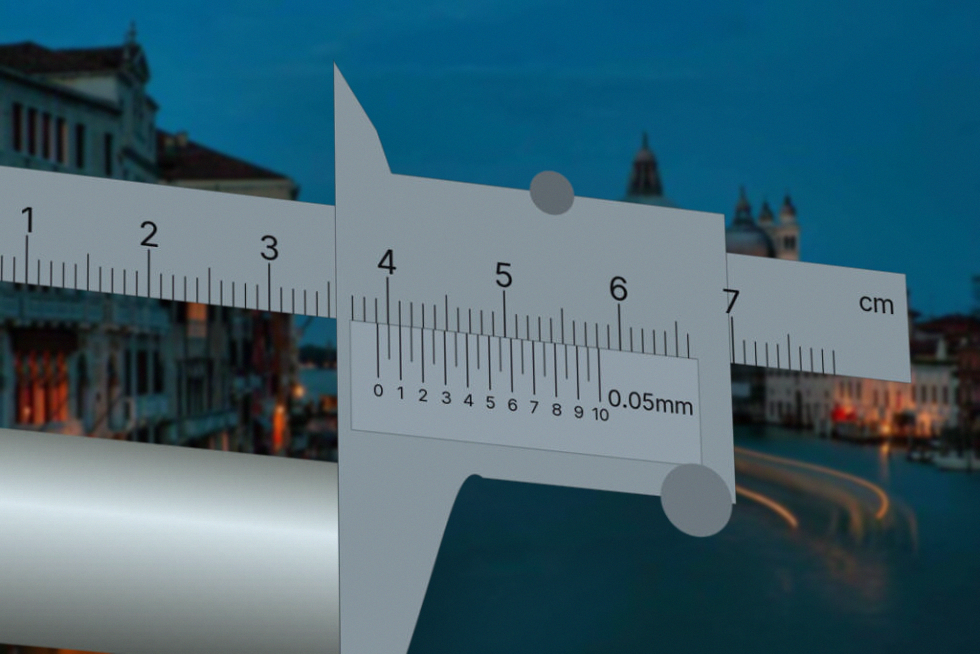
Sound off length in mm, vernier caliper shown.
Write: 39.1 mm
